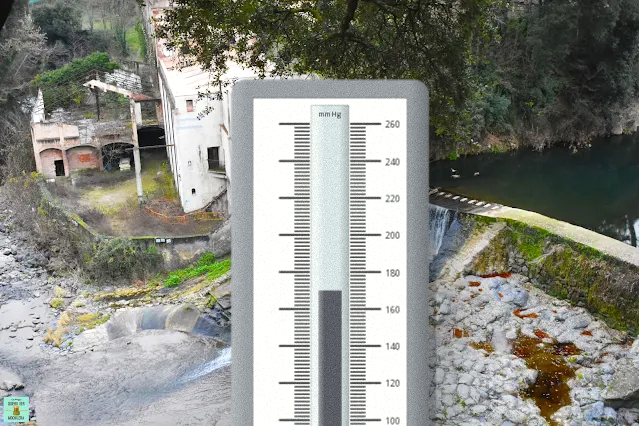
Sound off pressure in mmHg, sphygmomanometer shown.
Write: 170 mmHg
